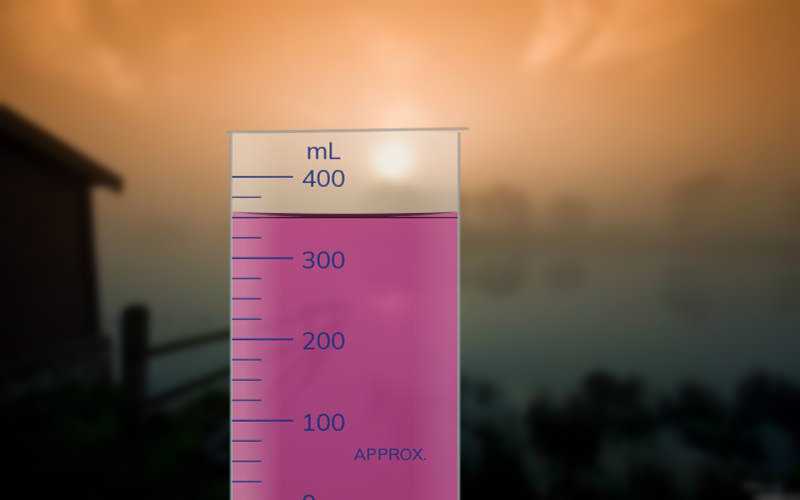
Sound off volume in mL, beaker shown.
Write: 350 mL
